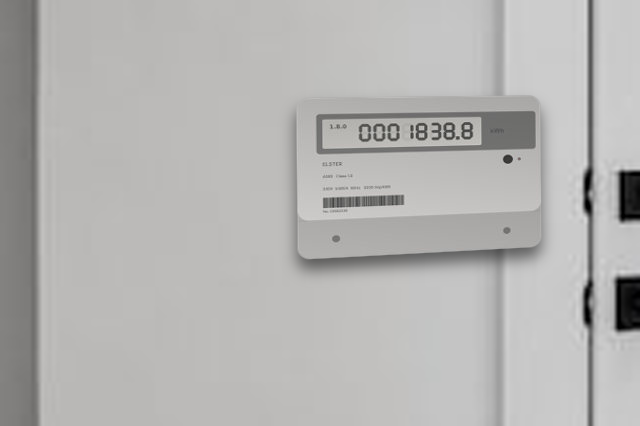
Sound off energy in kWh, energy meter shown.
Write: 1838.8 kWh
